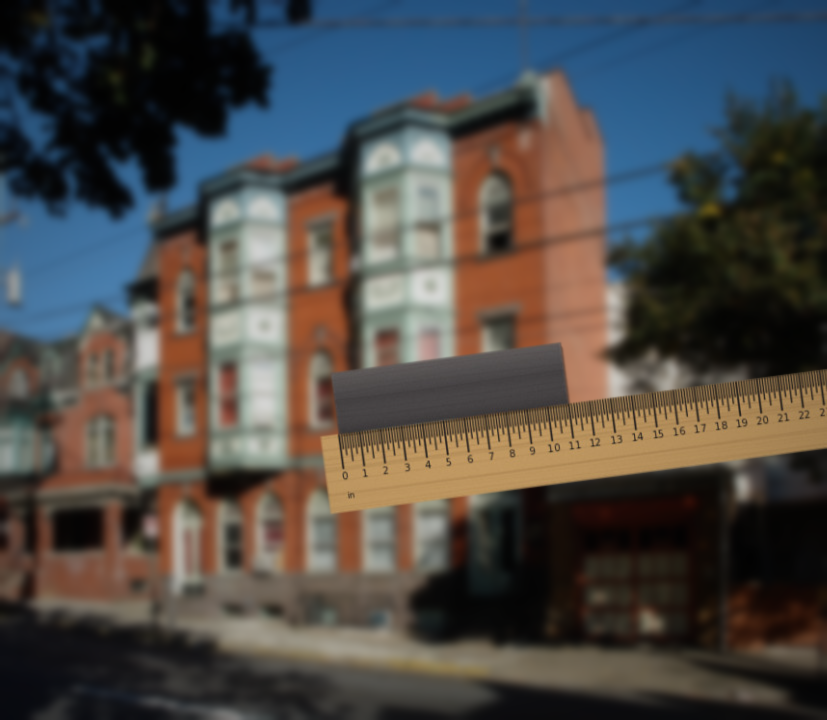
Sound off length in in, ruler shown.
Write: 11 in
